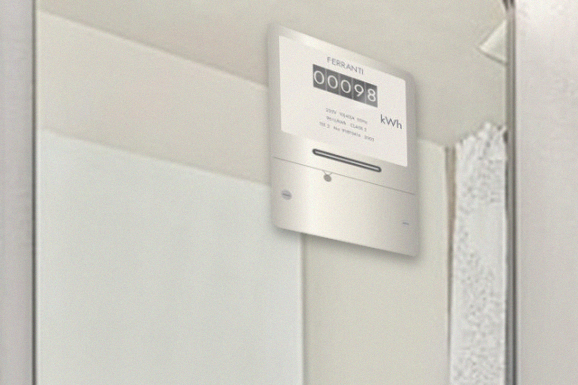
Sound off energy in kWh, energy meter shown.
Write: 98 kWh
